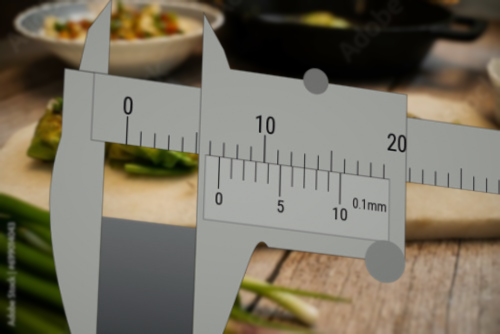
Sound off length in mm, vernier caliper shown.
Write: 6.7 mm
